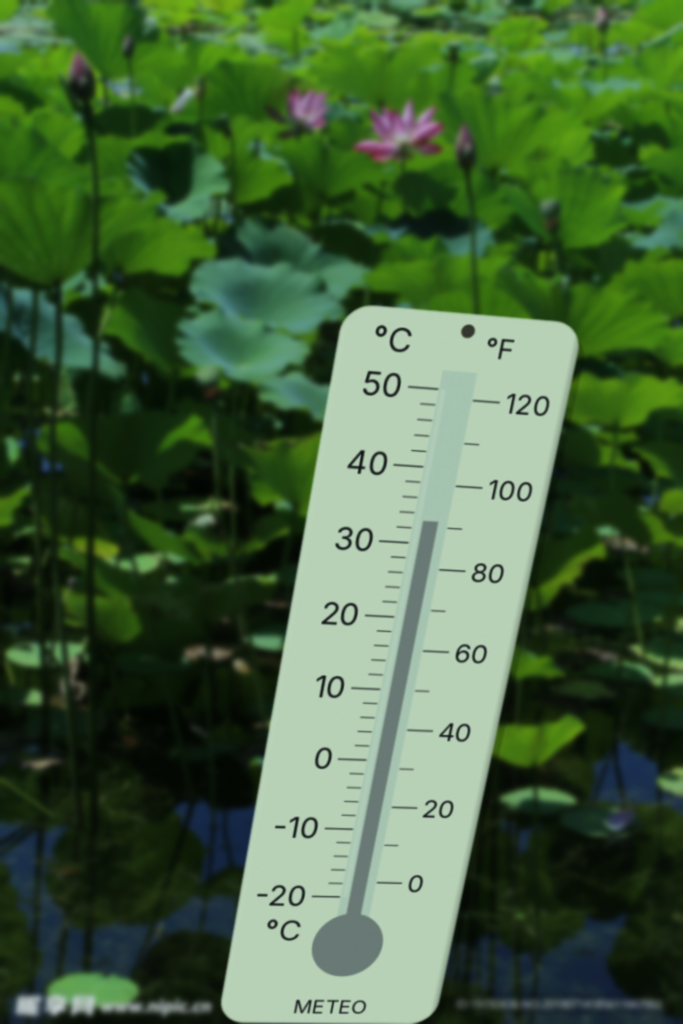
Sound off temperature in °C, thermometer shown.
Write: 33 °C
